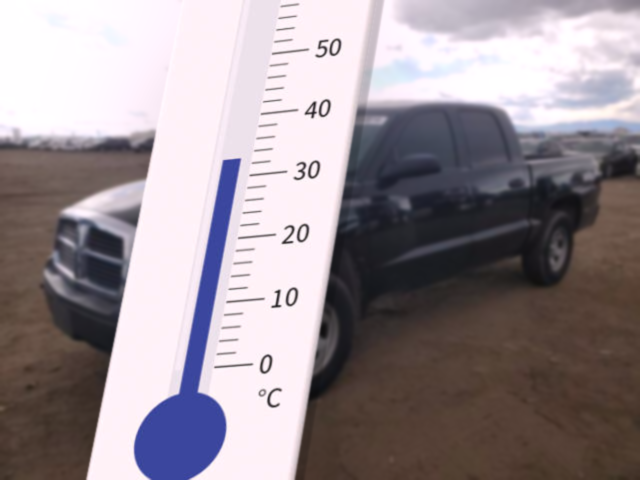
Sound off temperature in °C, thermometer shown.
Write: 33 °C
